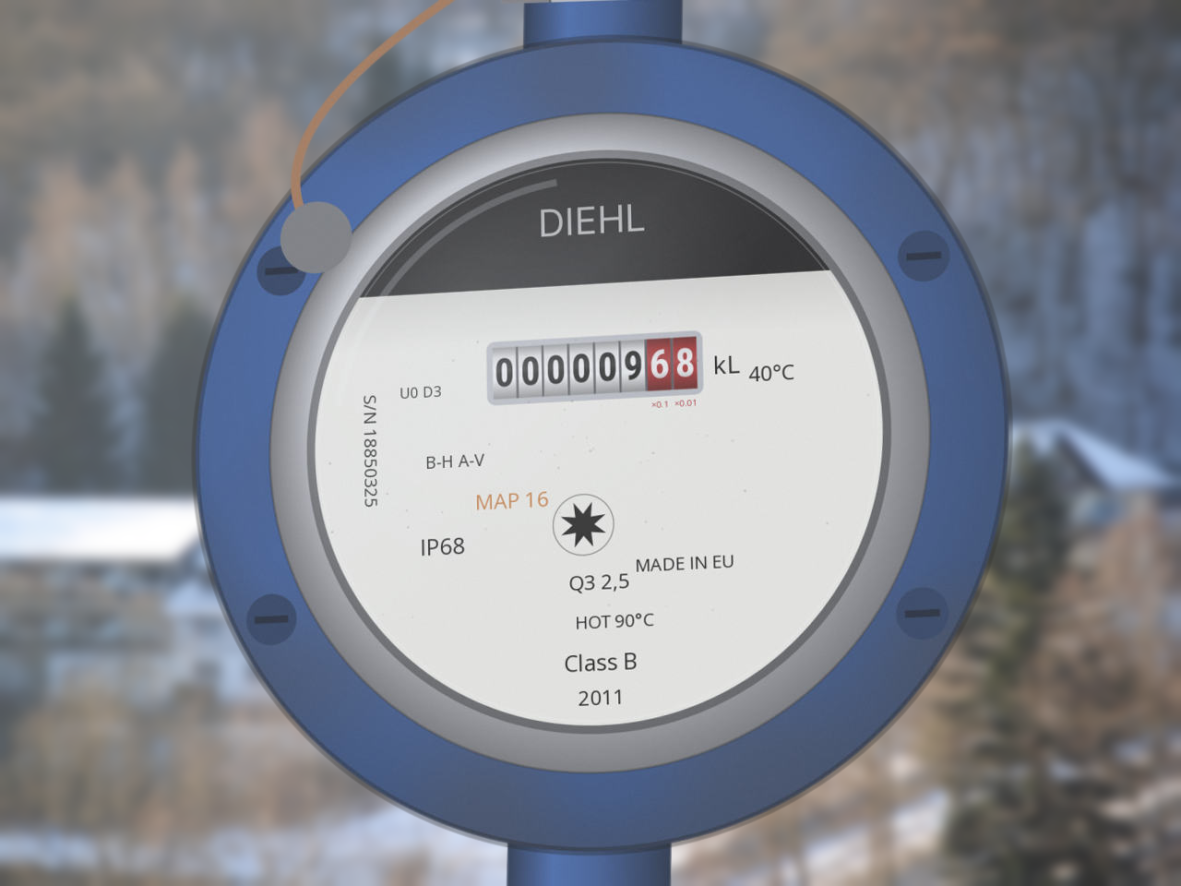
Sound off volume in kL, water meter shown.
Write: 9.68 kL
